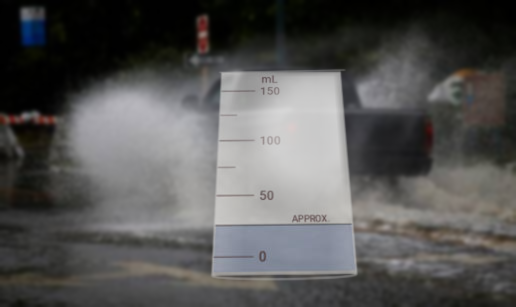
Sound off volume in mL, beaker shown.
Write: 25 mL
